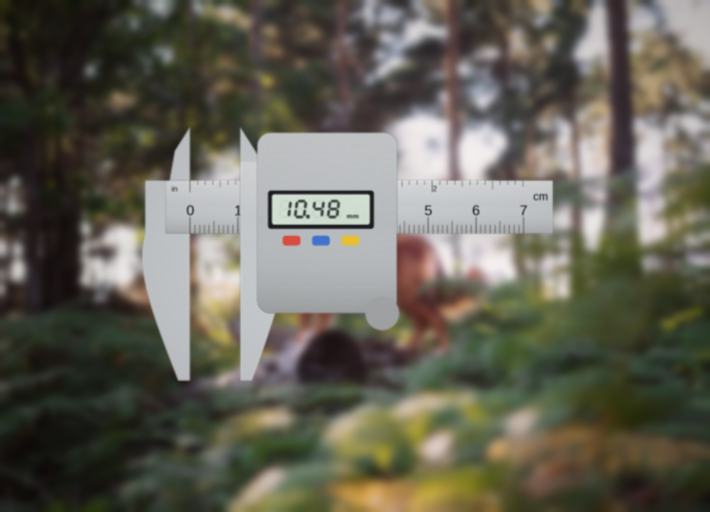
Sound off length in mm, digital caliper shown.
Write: 10.48 mm
